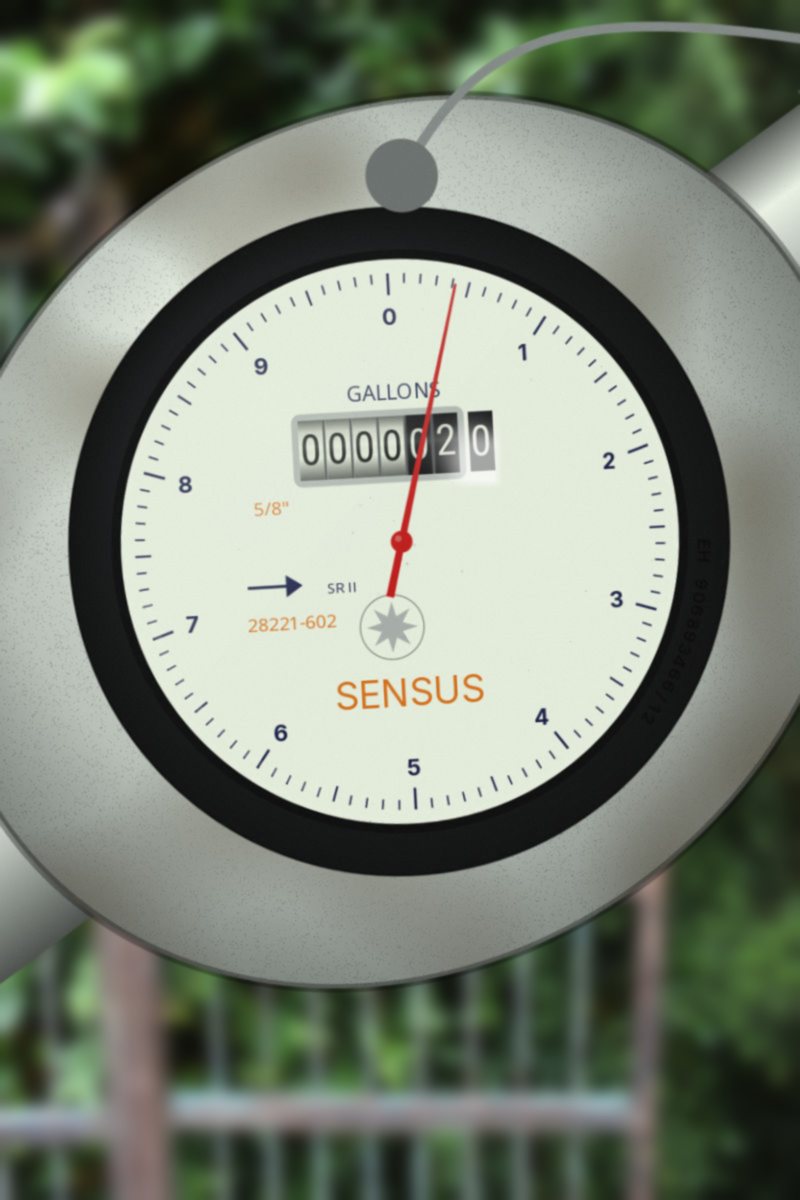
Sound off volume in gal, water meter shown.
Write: 20.4 gal
